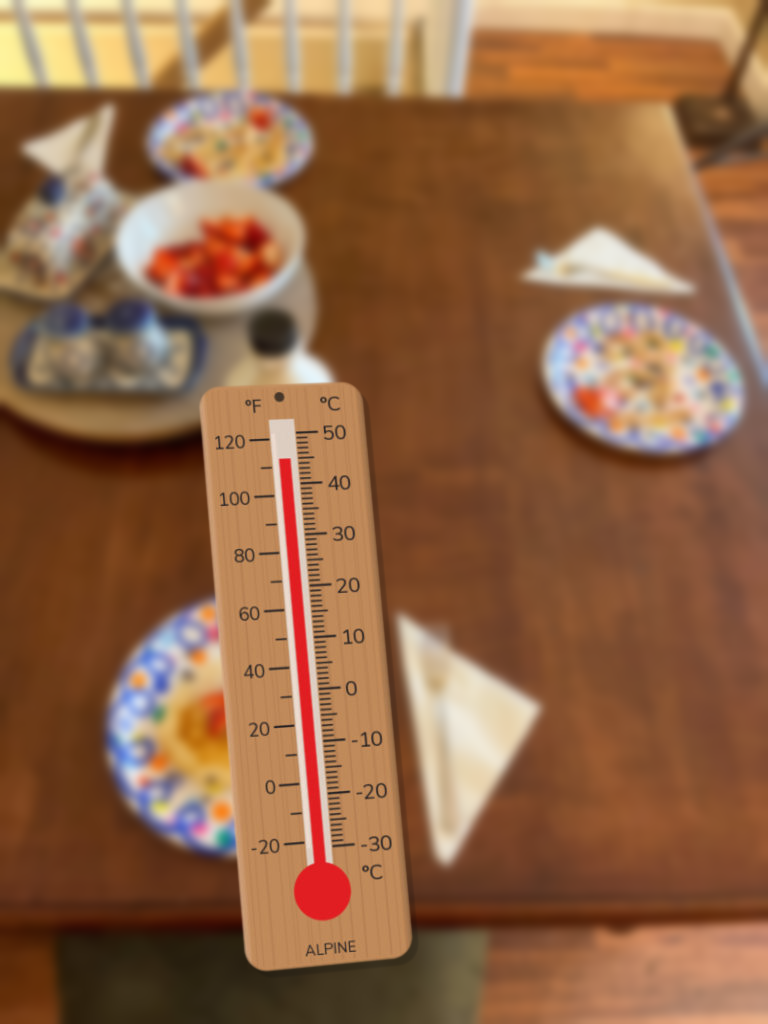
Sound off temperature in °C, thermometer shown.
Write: 45 °C
